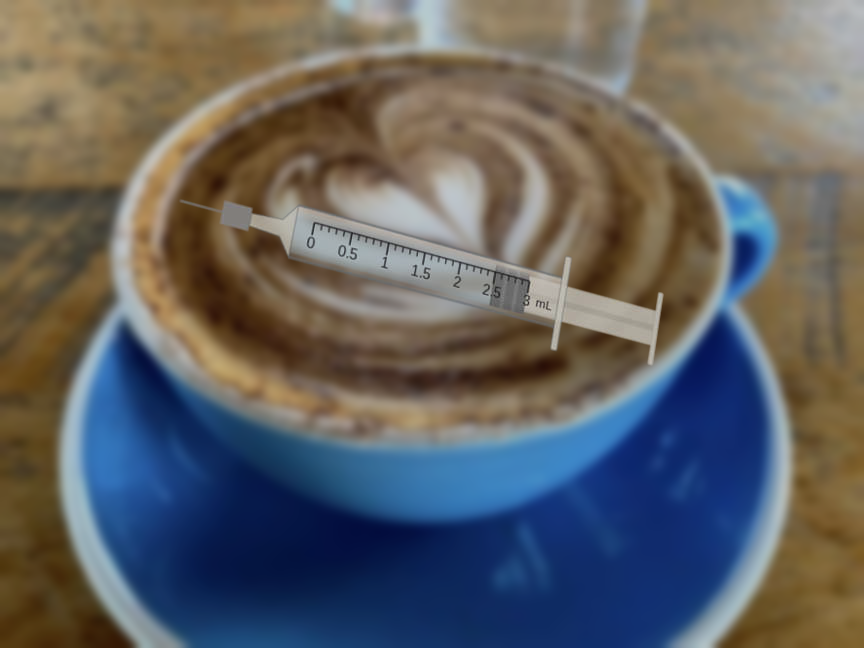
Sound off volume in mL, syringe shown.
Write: 2.5 mL
